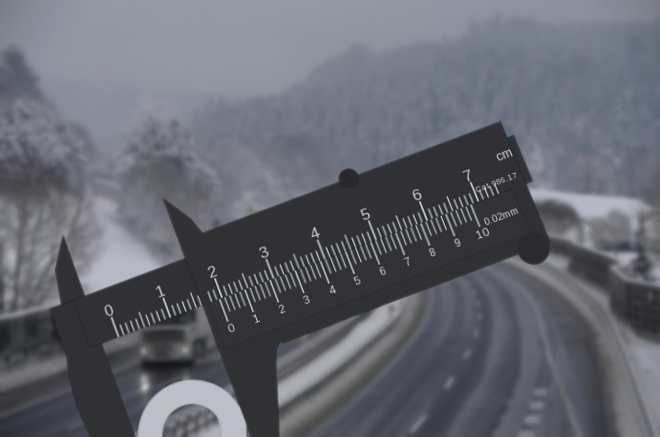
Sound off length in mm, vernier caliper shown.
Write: 19.5 mm
